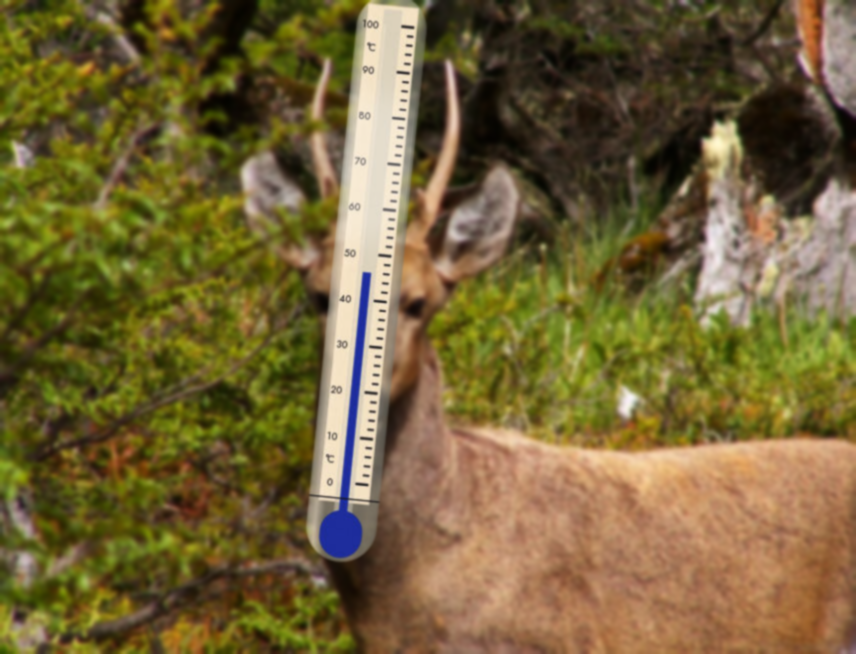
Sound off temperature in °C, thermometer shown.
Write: 46 °C
